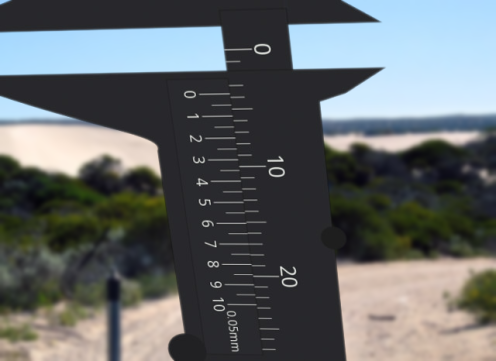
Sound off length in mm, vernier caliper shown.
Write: 3.7 mm
